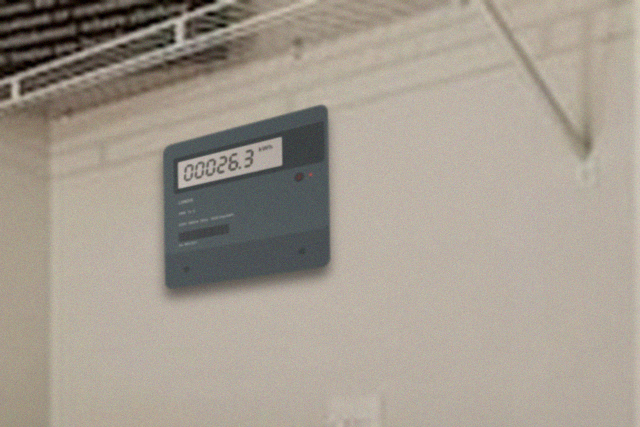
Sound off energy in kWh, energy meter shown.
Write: 26.3 kWh
